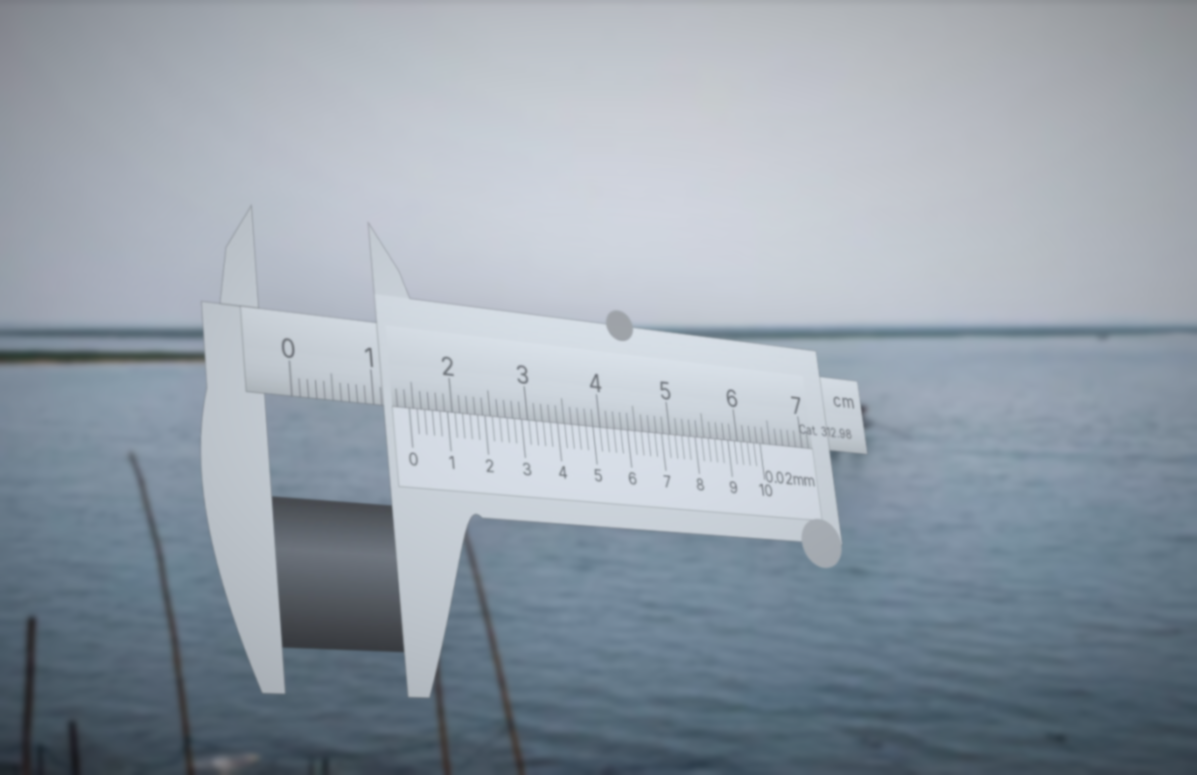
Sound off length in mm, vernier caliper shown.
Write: 14.5 mm
